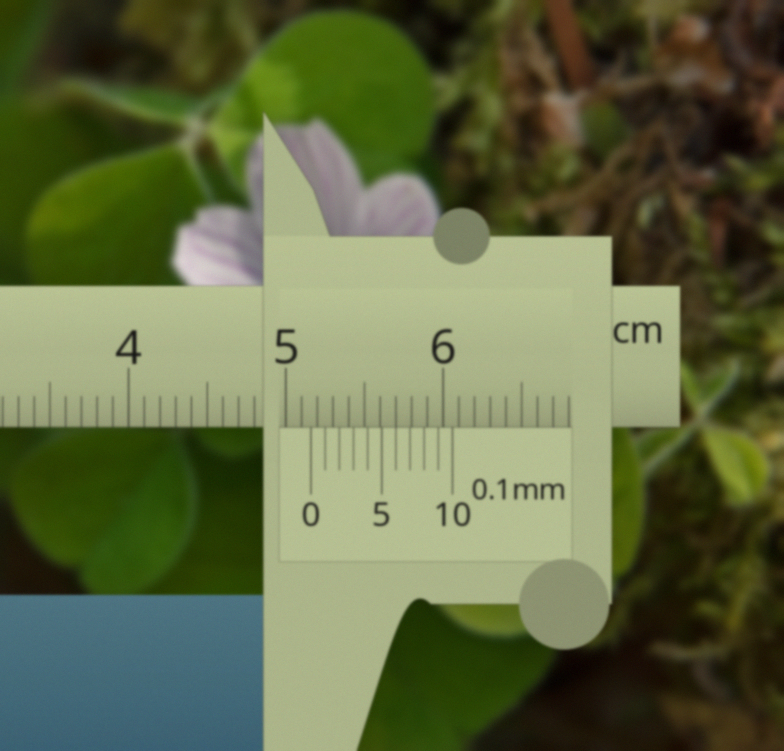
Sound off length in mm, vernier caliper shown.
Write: 51.6 mm
